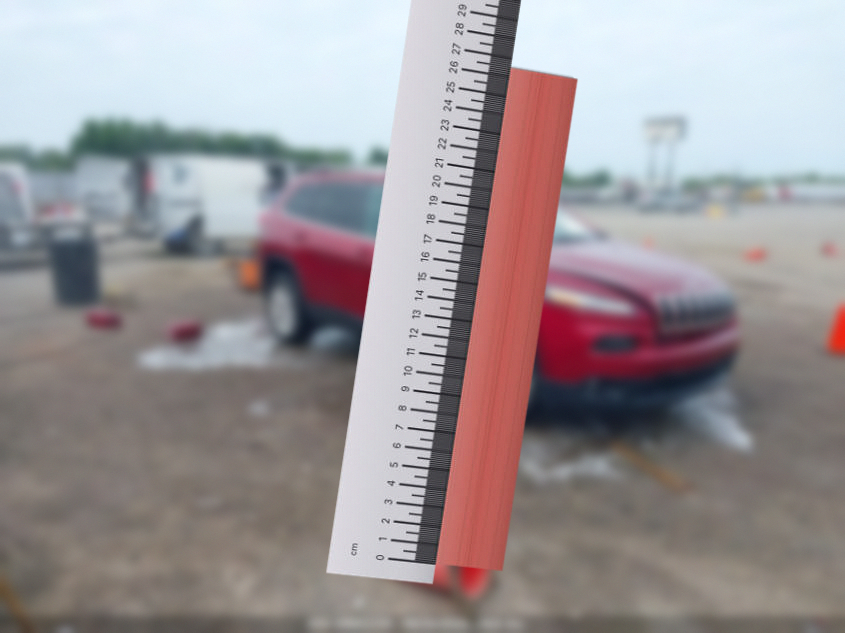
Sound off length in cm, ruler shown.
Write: 26.5 cm
